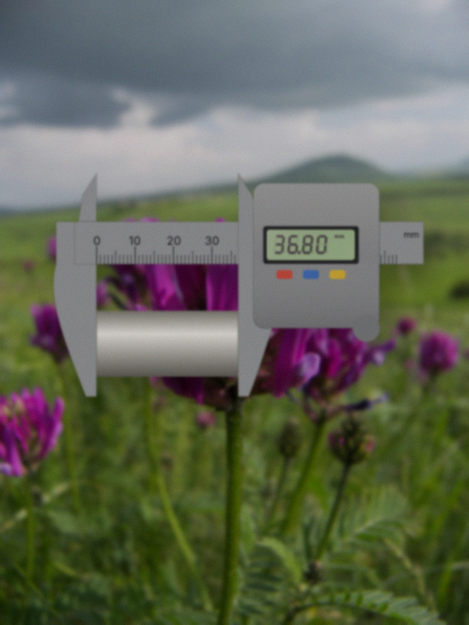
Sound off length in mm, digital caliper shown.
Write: 36.80 mm
